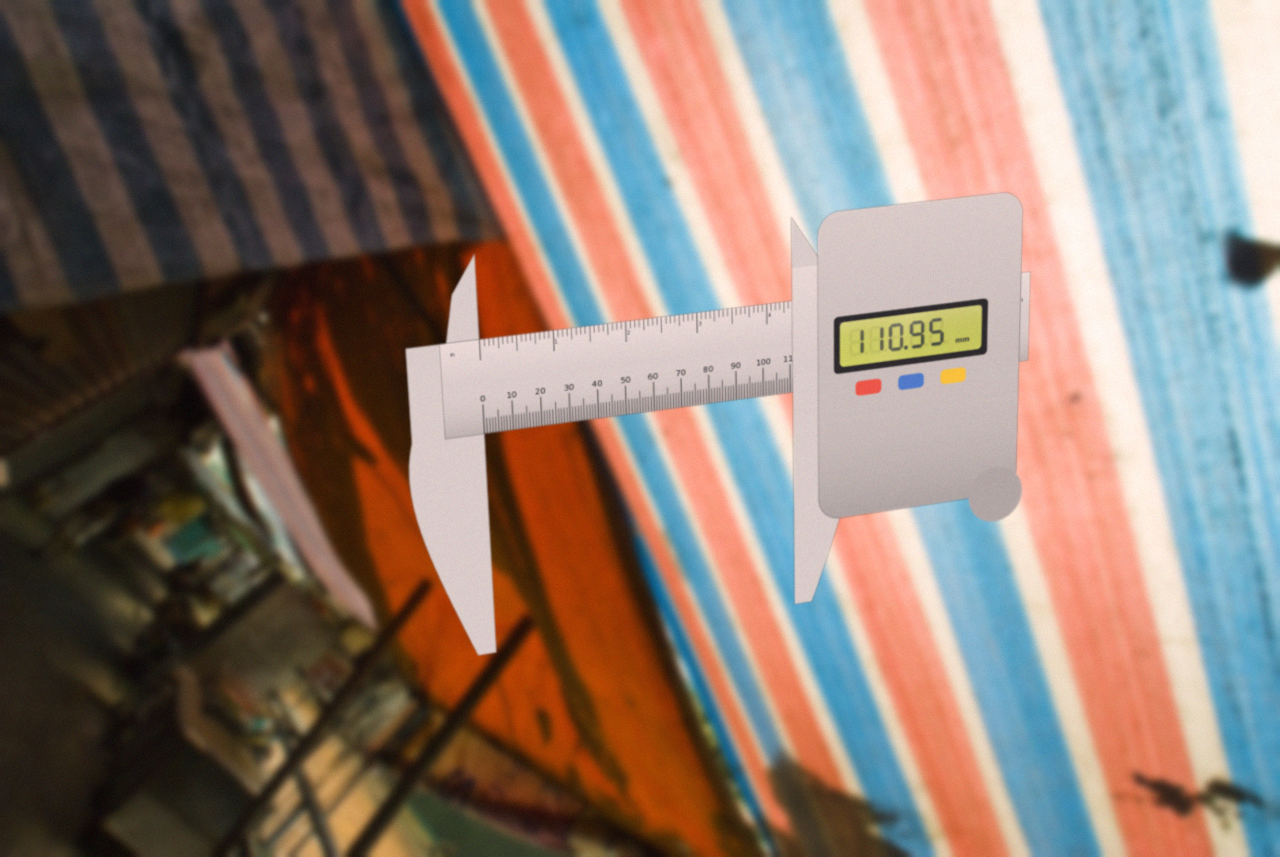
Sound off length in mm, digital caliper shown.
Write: 110.95 mm
